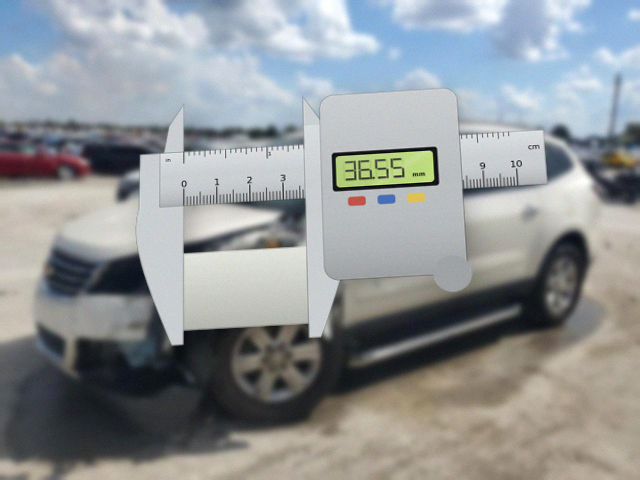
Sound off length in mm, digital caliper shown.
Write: 36.55 mm
